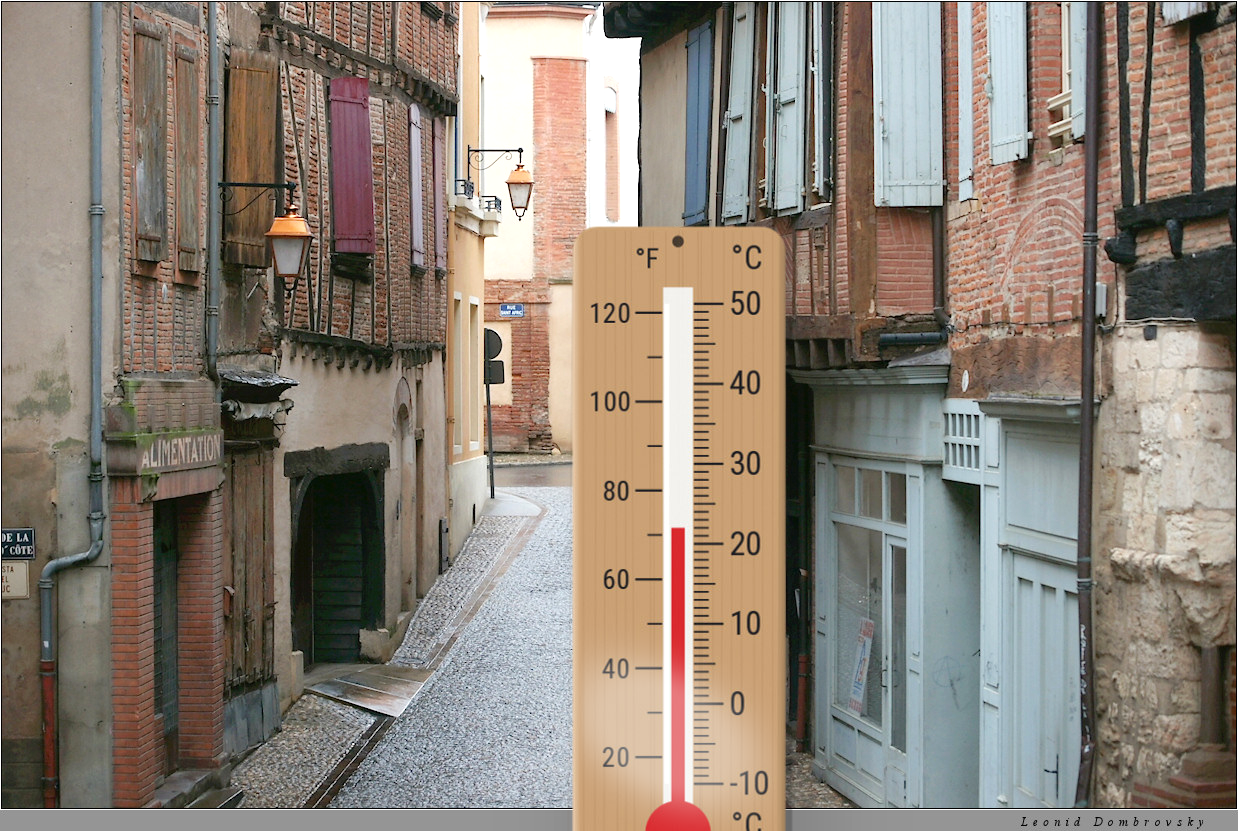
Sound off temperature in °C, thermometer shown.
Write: 22 °C
